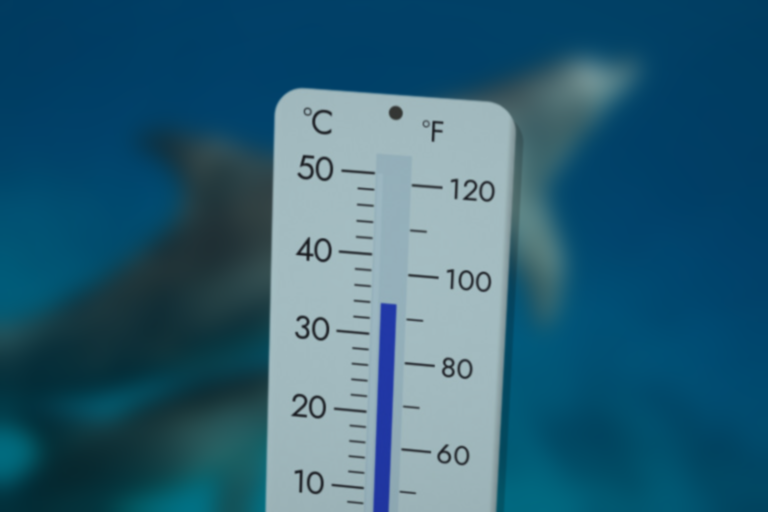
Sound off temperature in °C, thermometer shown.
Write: 34 °C
